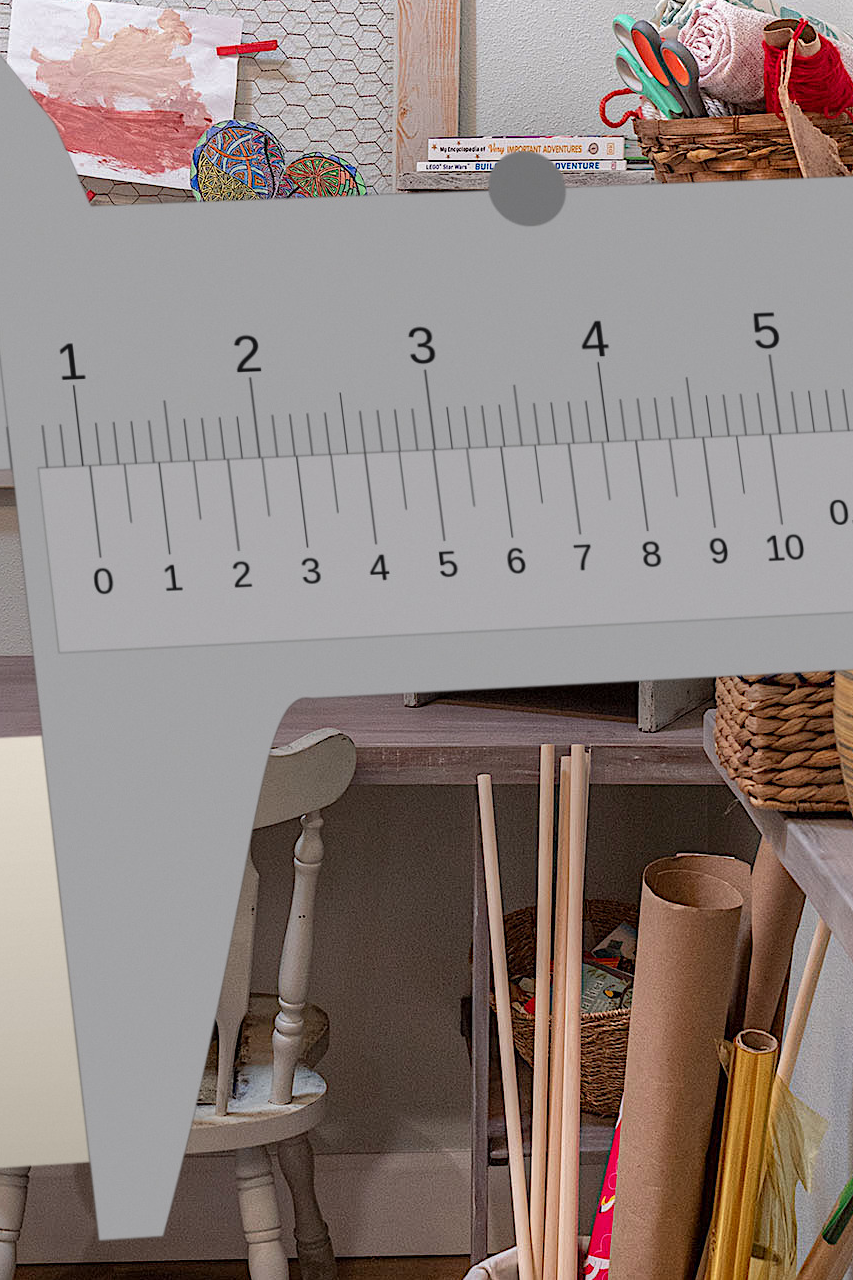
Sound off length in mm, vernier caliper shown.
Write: 10.4 mm
